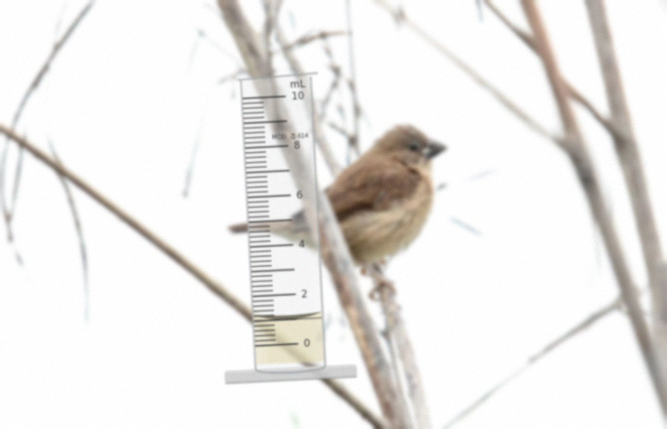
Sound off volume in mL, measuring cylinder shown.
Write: 1 mL
